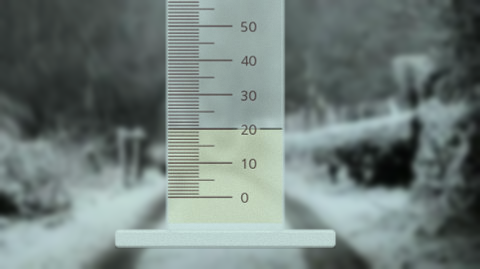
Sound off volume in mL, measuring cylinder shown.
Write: 20 mL
